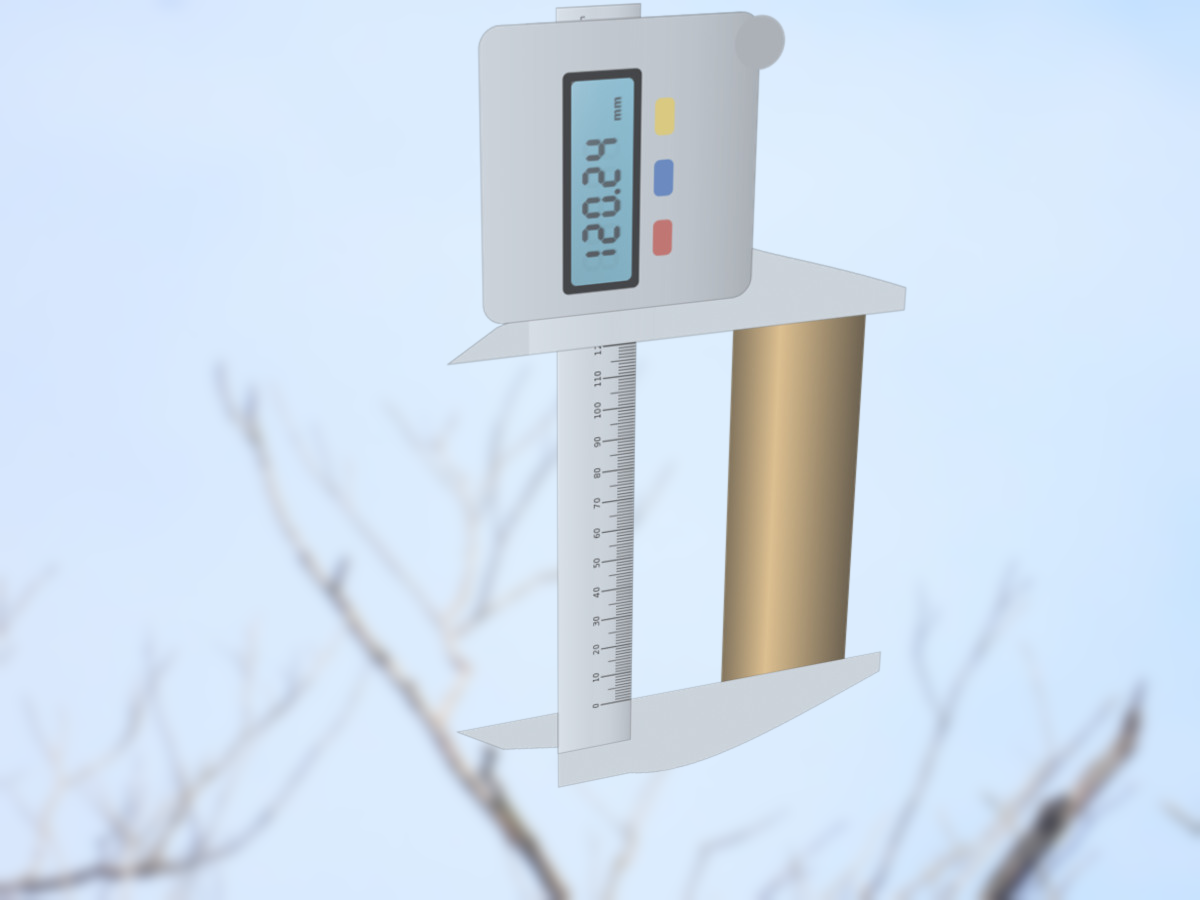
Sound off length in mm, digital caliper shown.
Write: 120.24 mm
